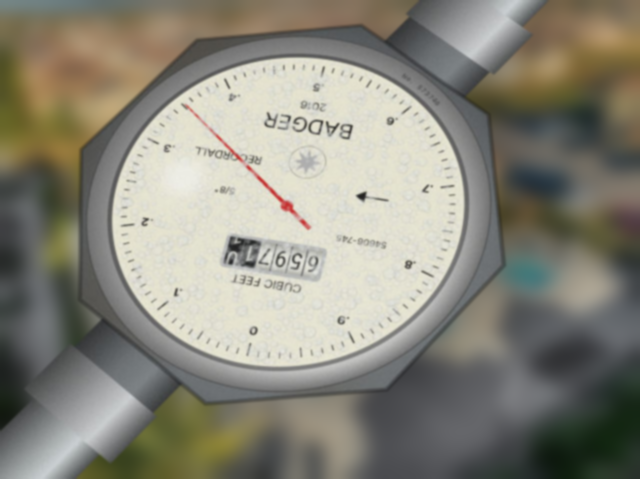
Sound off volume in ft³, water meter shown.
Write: 659710.35 ft³
